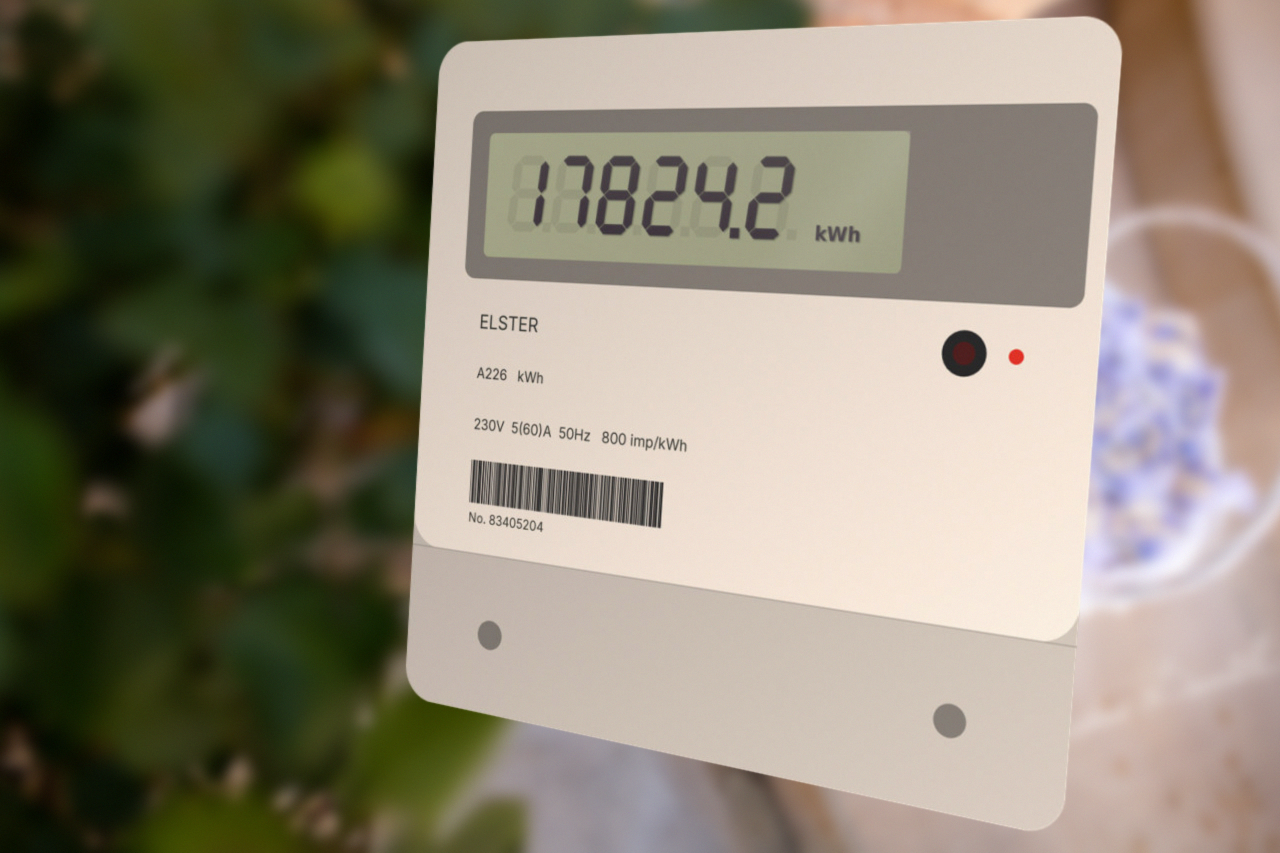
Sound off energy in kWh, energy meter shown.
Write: 17824.2 kWh
